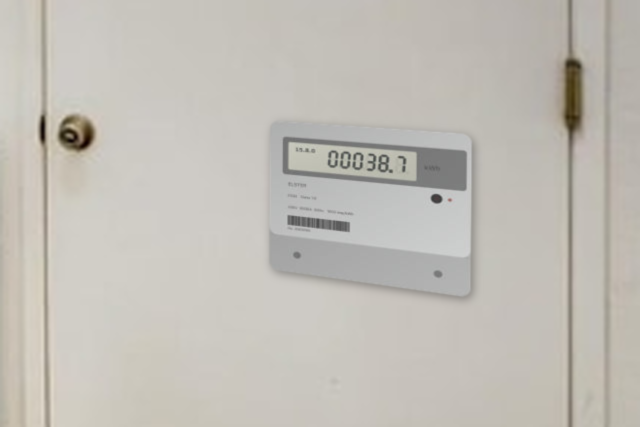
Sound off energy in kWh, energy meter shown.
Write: 38.7 kWh
